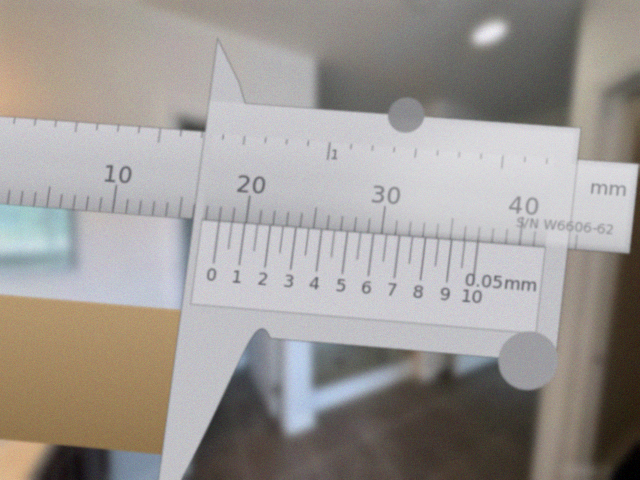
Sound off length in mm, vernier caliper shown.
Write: 18.0 mm
